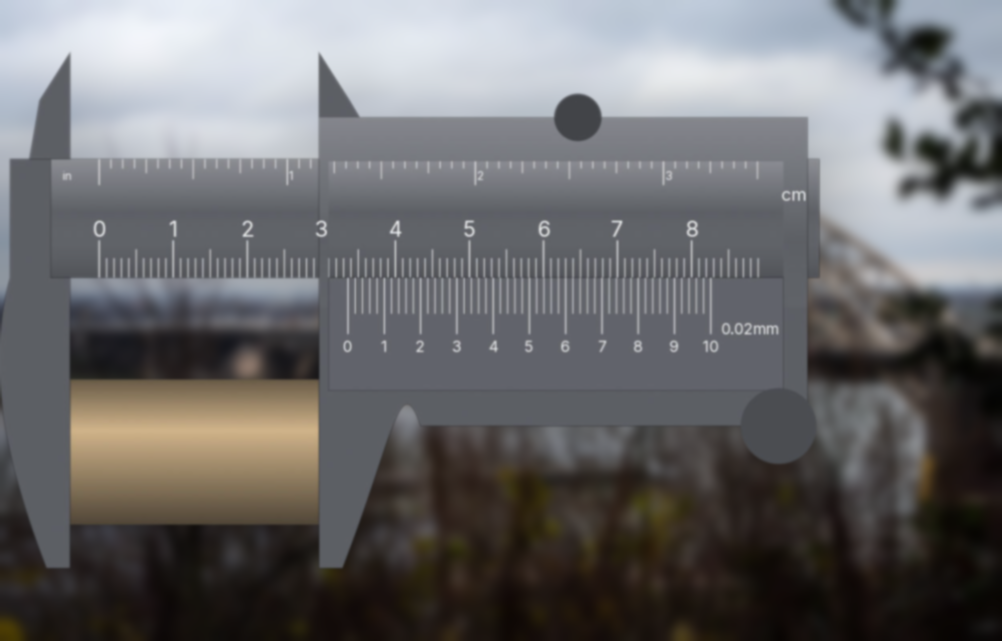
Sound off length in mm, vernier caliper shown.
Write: 33.6 mm
